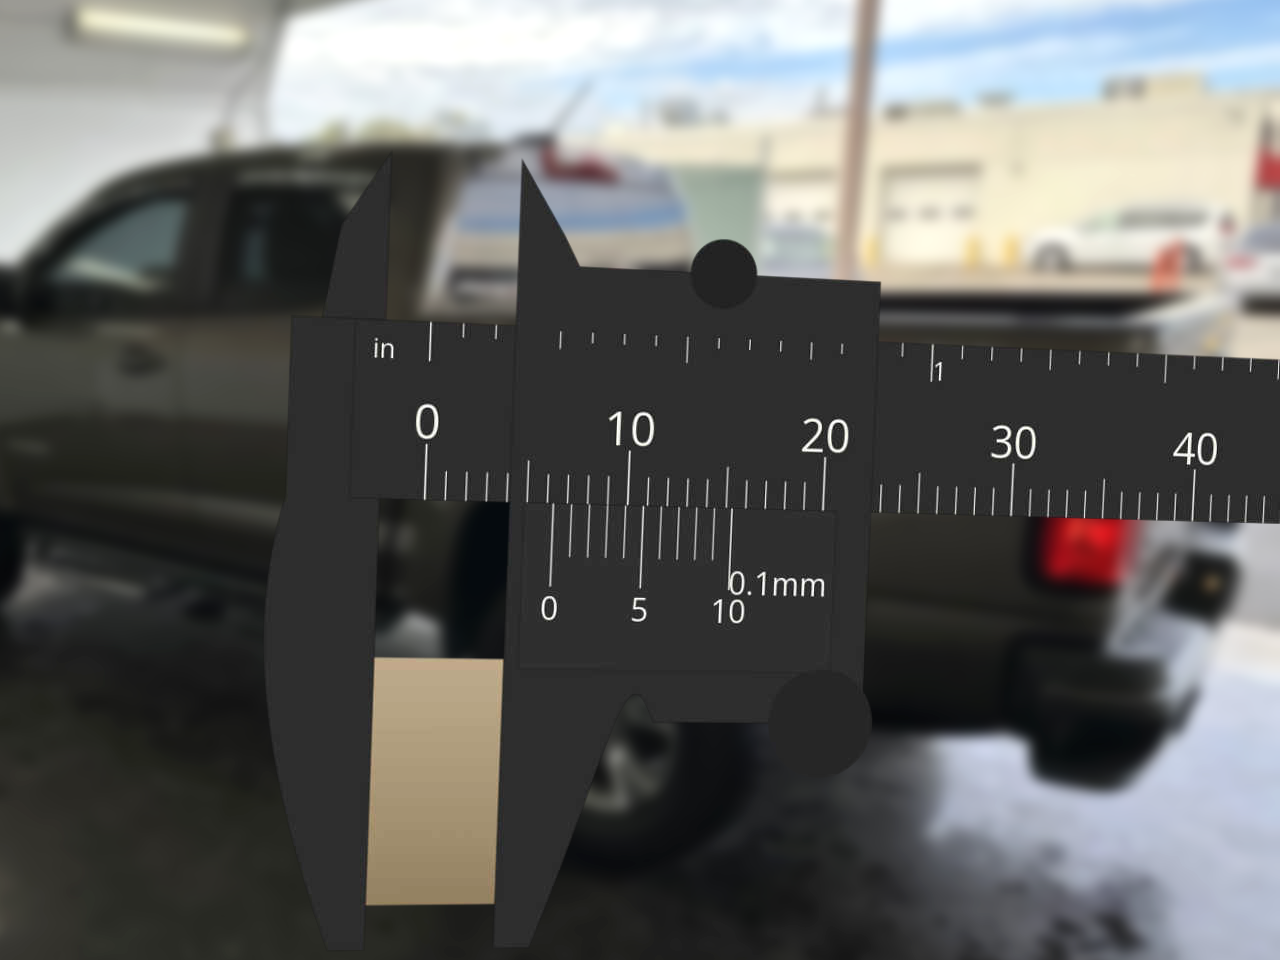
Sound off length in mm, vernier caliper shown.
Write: 6.3 mm
